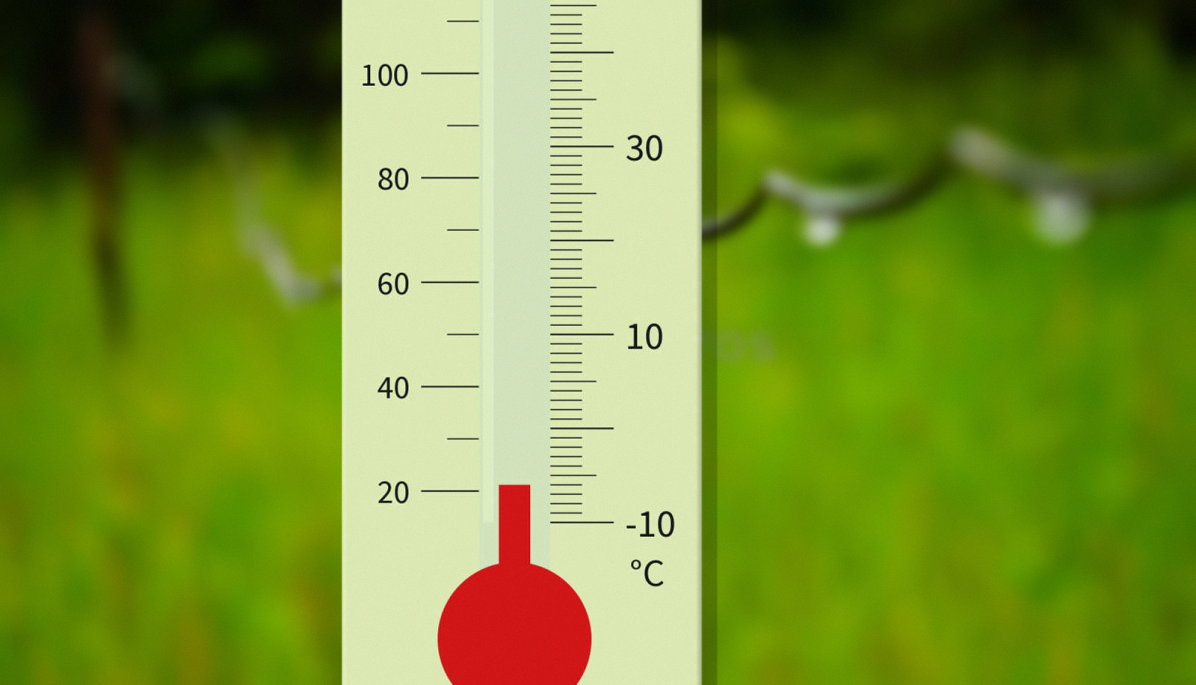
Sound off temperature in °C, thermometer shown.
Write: -6 °C
